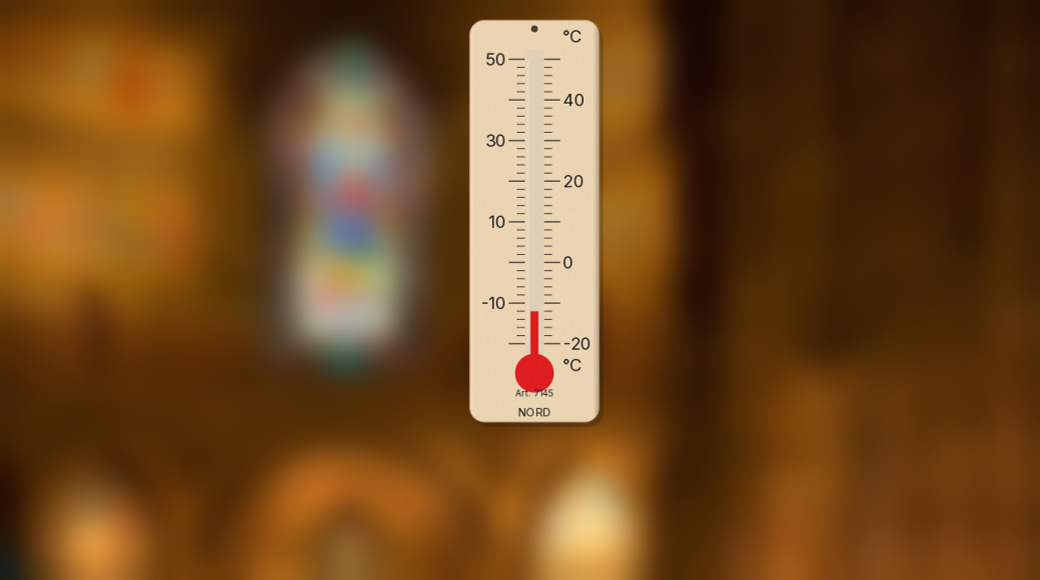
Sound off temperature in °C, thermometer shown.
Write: -12 °C
